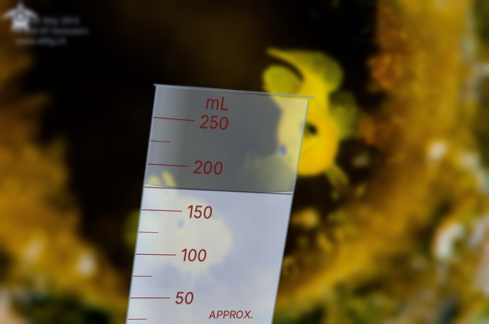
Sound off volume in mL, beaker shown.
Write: 175 mL
